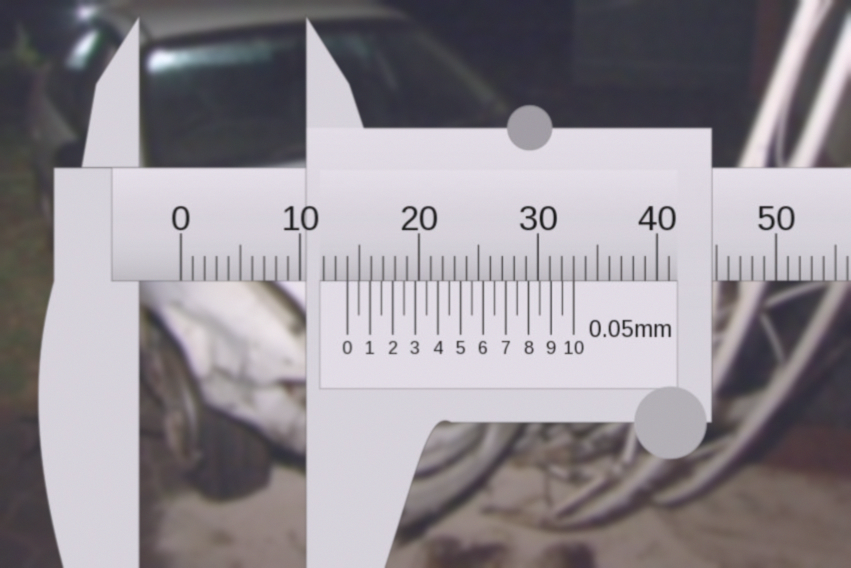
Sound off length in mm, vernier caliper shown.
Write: 14.0 mm
